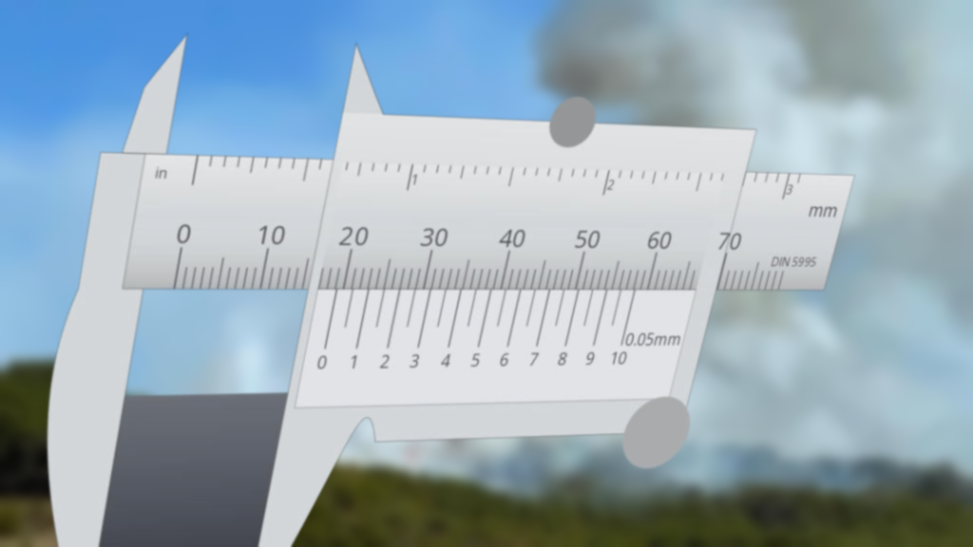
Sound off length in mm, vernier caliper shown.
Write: 19.2 mm
